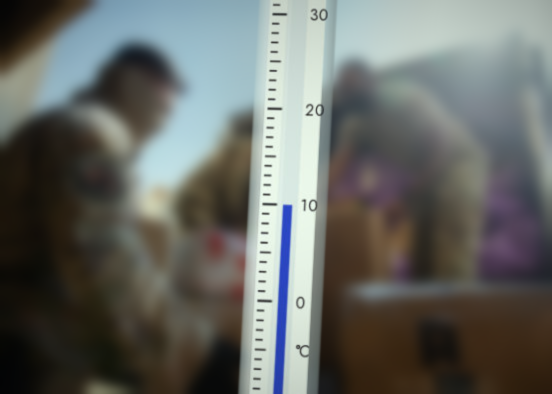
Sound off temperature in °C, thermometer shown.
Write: 10 °C
